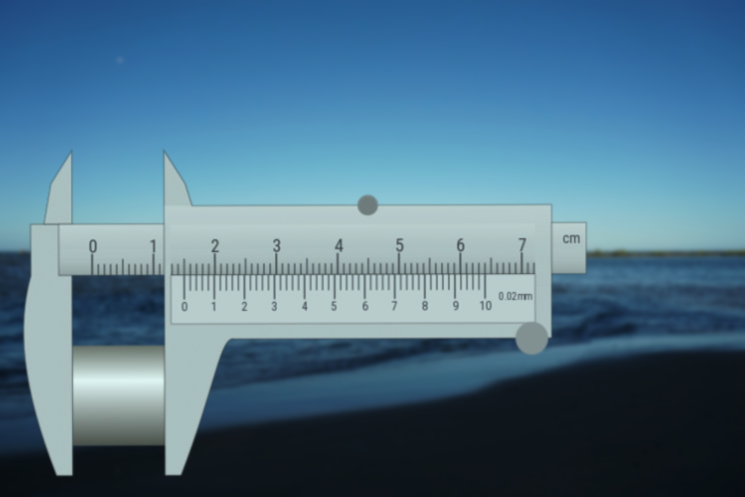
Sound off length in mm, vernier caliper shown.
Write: 15.0 mm
